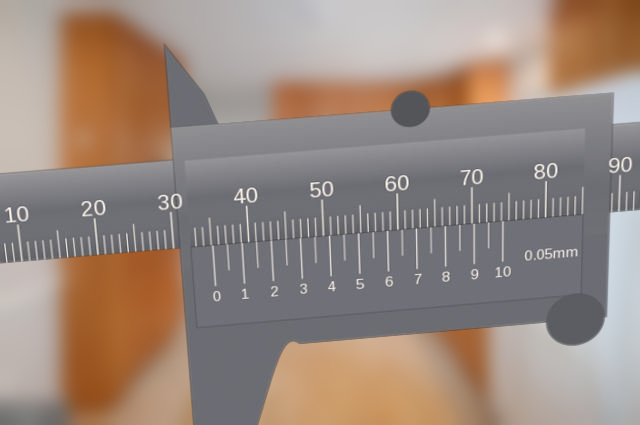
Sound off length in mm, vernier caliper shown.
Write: 35.2 mm
